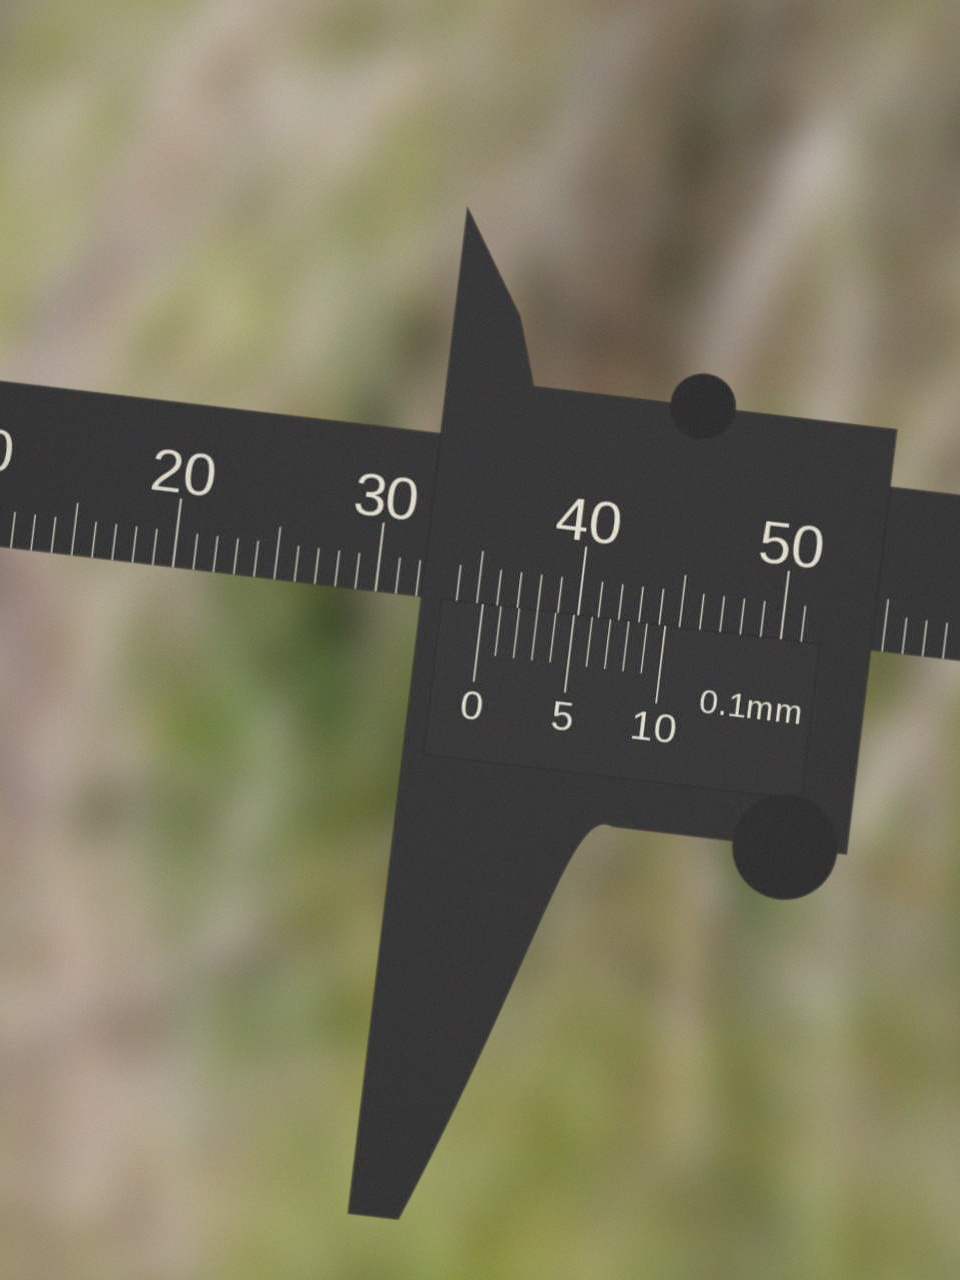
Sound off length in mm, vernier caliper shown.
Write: 35.3 mm
